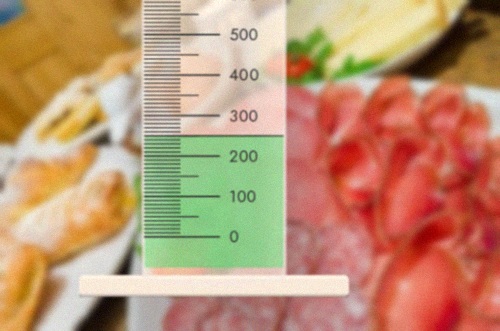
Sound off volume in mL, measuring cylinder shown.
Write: 250 mL
